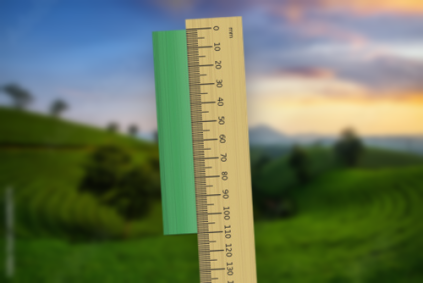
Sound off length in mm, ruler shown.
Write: 110 mm
